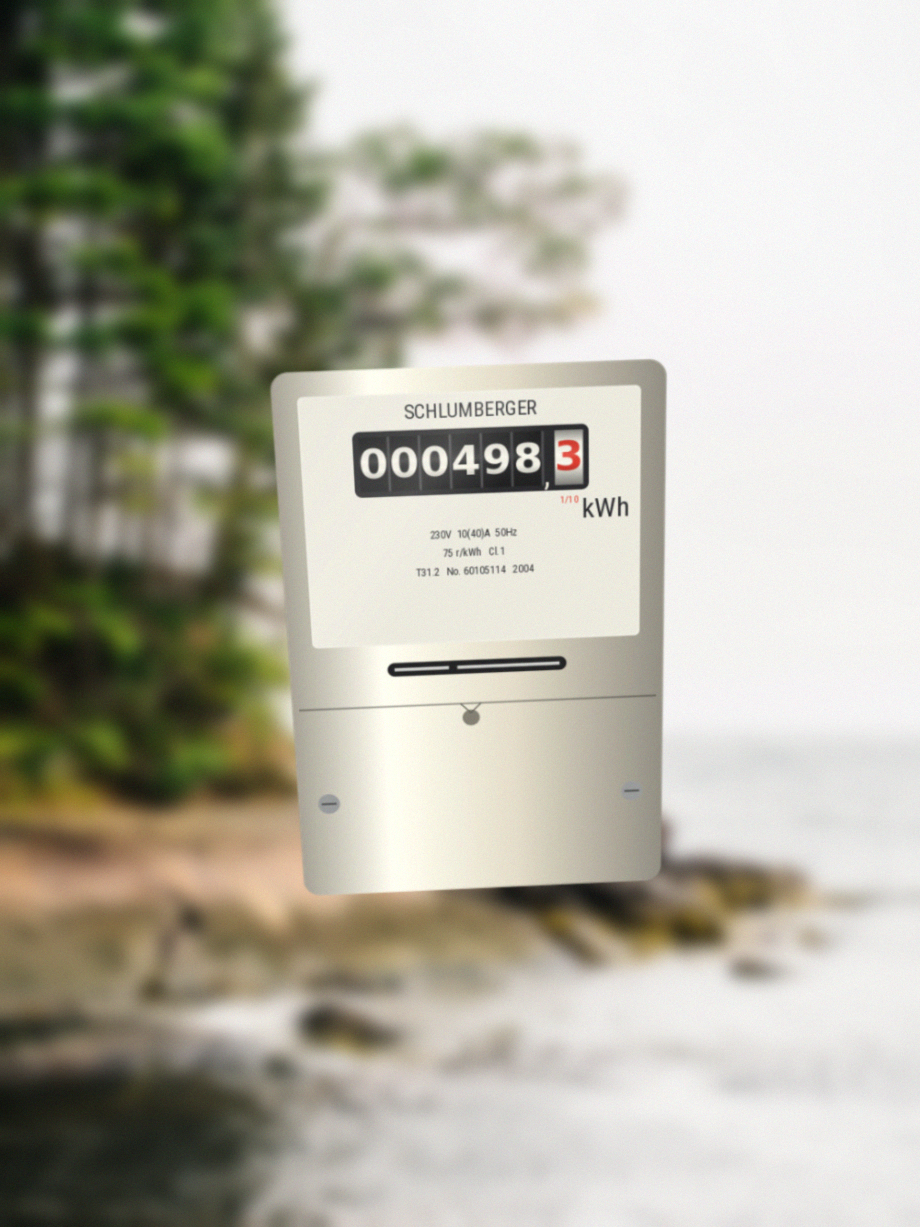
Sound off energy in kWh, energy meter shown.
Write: 498.3 kWh
